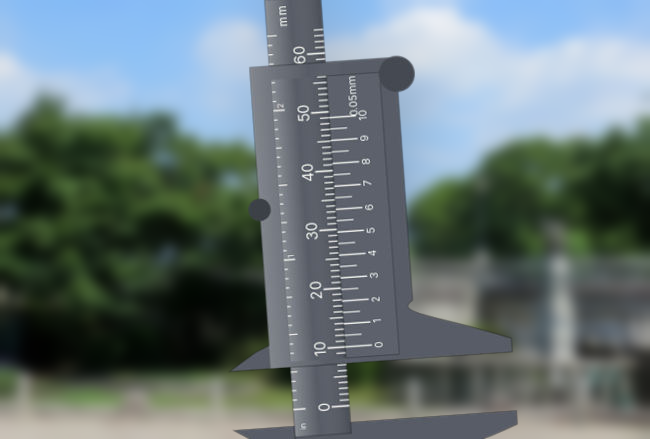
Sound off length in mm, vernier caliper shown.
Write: 10.0 mm
